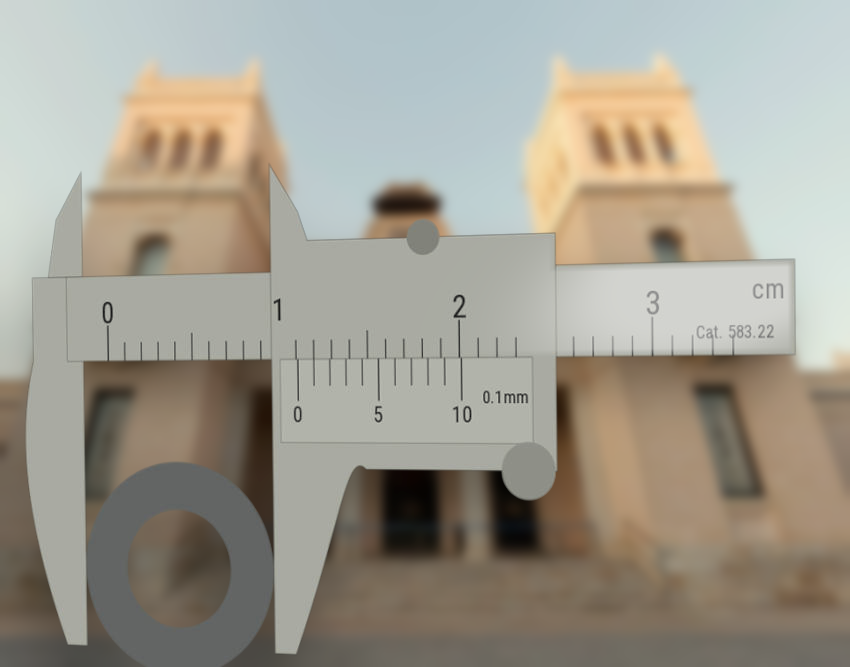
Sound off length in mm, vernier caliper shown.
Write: 11.1 mm
